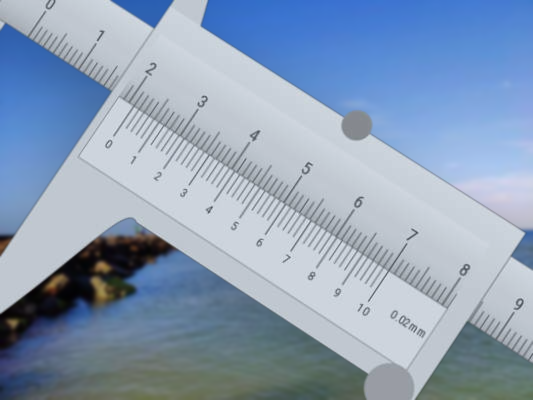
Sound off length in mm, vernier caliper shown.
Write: 21.0 mm
